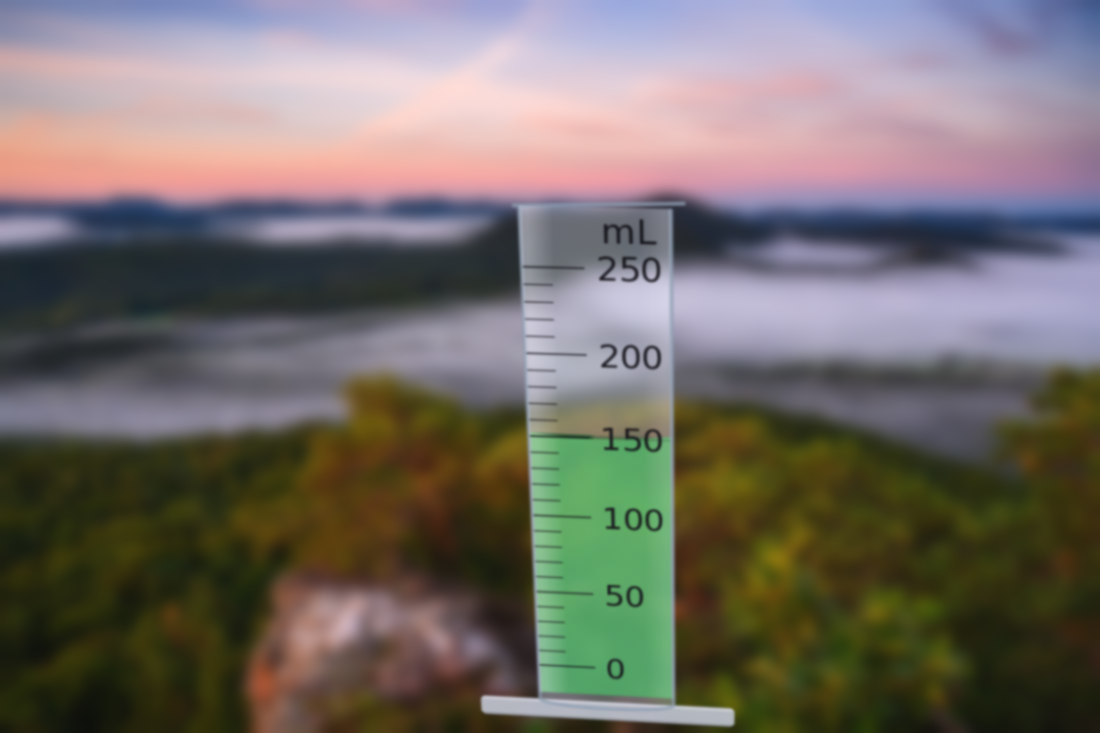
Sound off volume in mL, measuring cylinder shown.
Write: 150 mL
